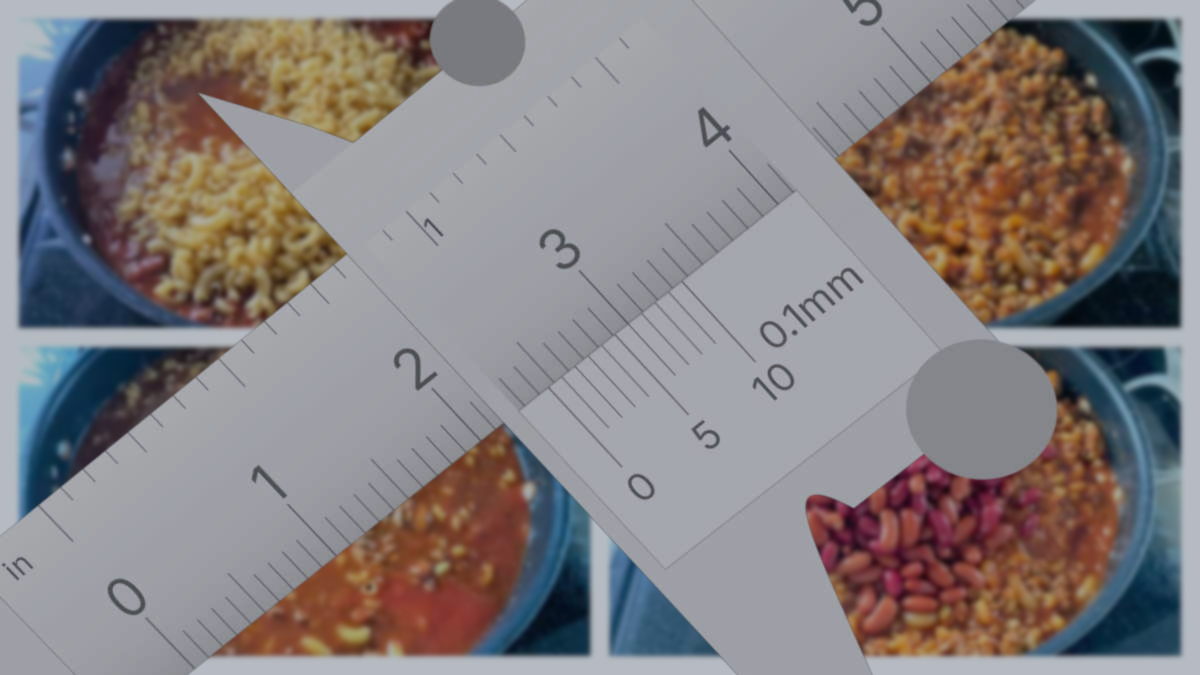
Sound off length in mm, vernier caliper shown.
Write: 24.6 mm
